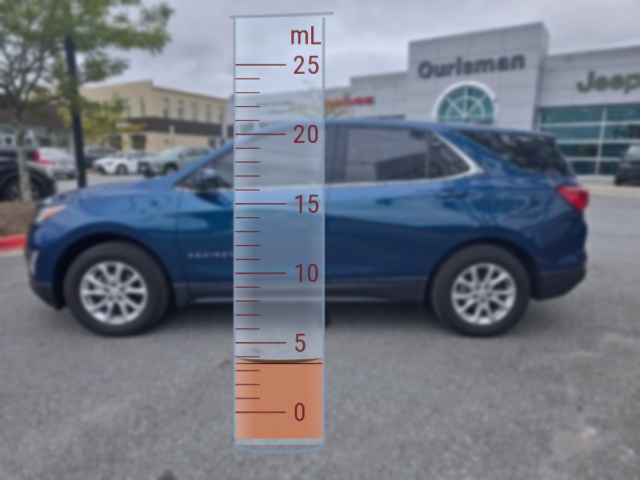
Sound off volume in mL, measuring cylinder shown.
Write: 3.5 mL
